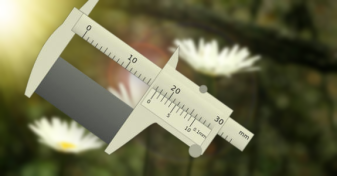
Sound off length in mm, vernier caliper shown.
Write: 17.2 mm
